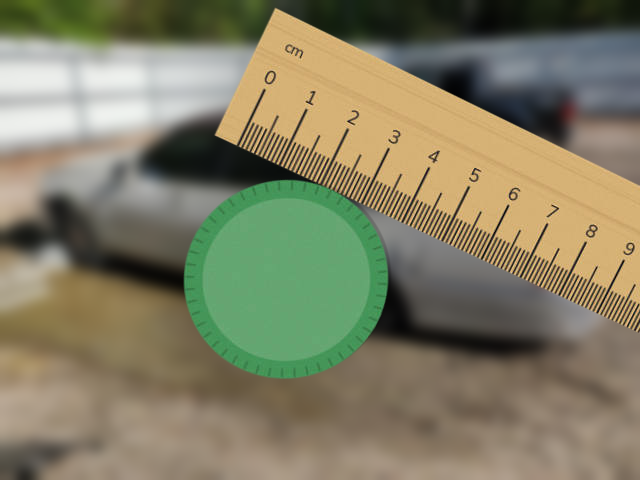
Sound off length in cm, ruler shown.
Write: 4.5 cm
